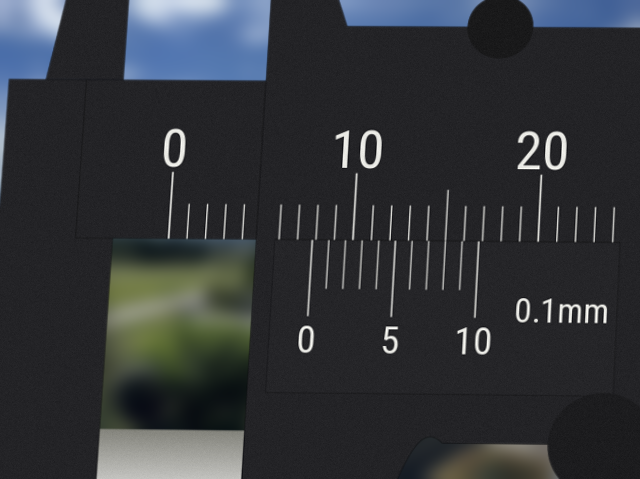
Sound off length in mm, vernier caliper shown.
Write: 7.8 mm
